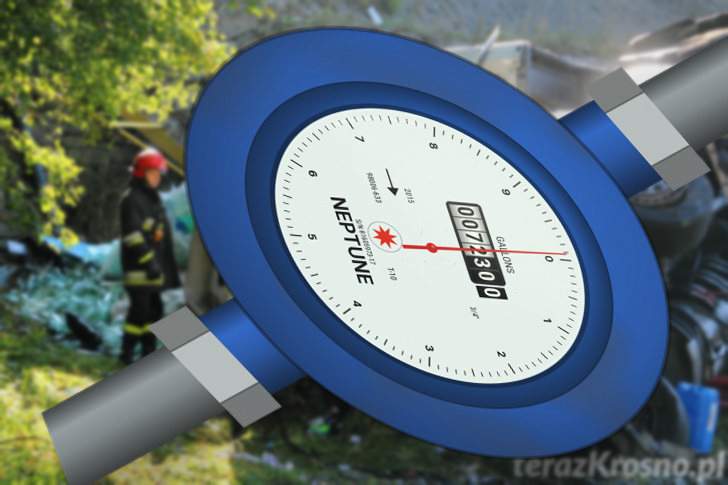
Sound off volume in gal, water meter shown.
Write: 72299.9 gal
